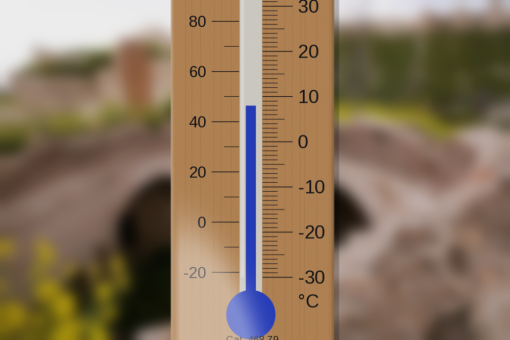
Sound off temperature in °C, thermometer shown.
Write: 8 °C
